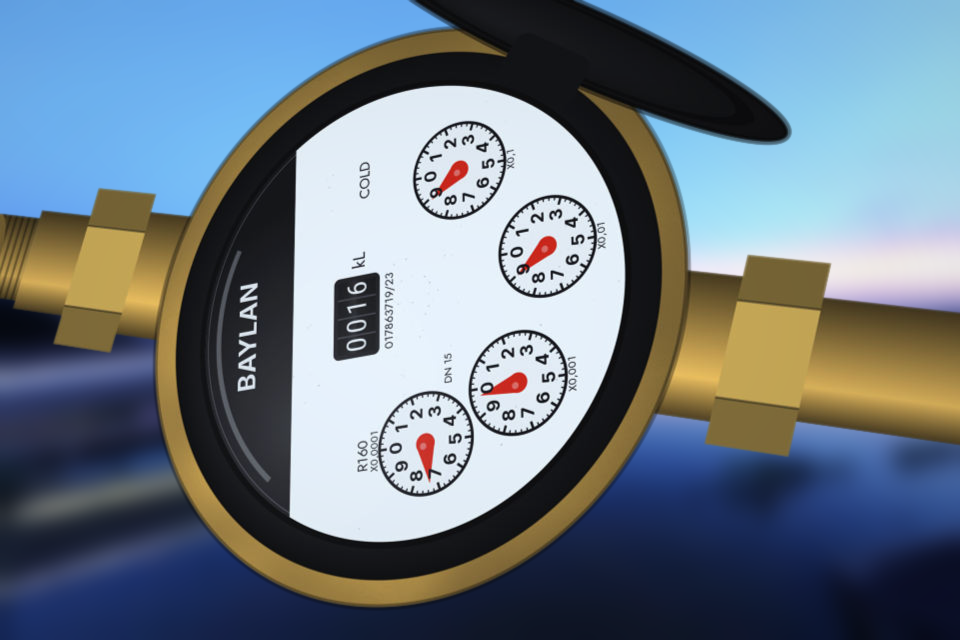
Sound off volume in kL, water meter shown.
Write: 16.8897 kL
